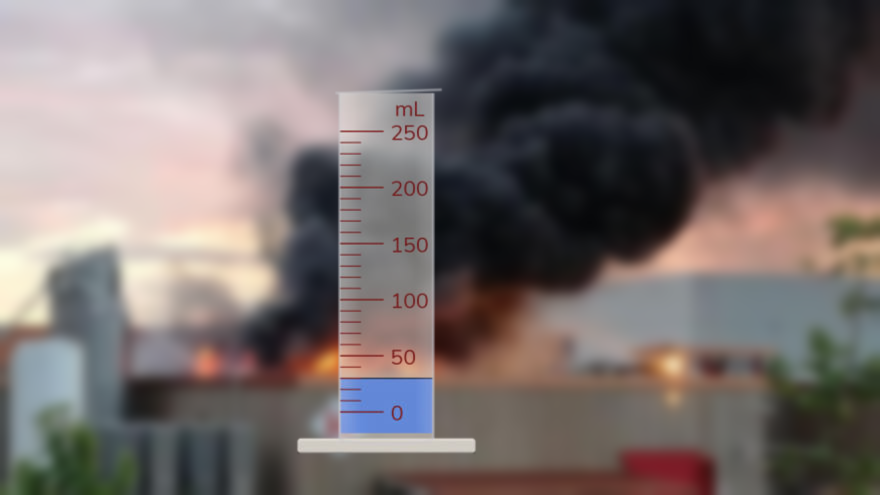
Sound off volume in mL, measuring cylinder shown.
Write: 30 mL
